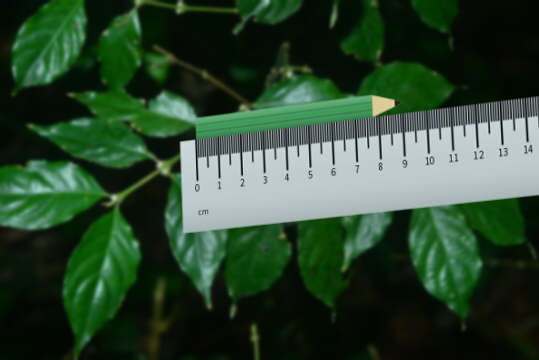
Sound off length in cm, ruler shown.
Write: 9 cm
